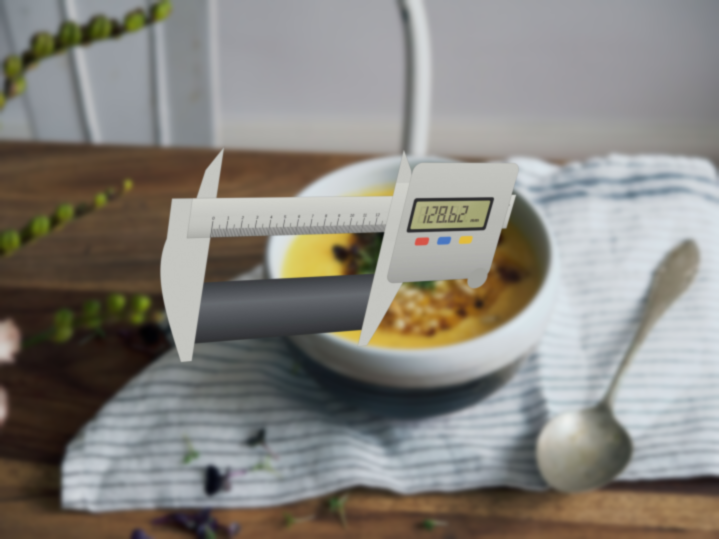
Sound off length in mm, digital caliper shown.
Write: 128.62 mm
